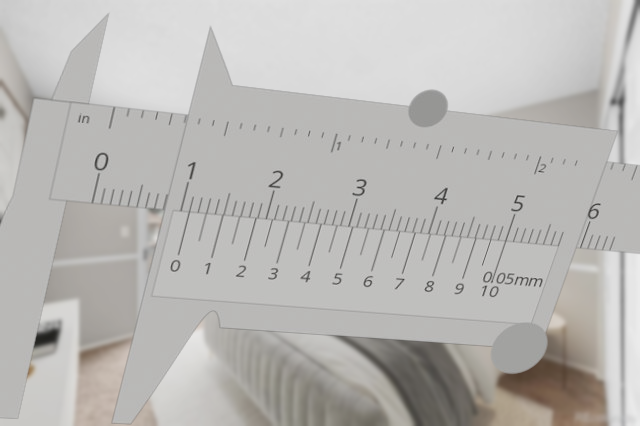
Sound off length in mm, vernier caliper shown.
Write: 11.0 mm
